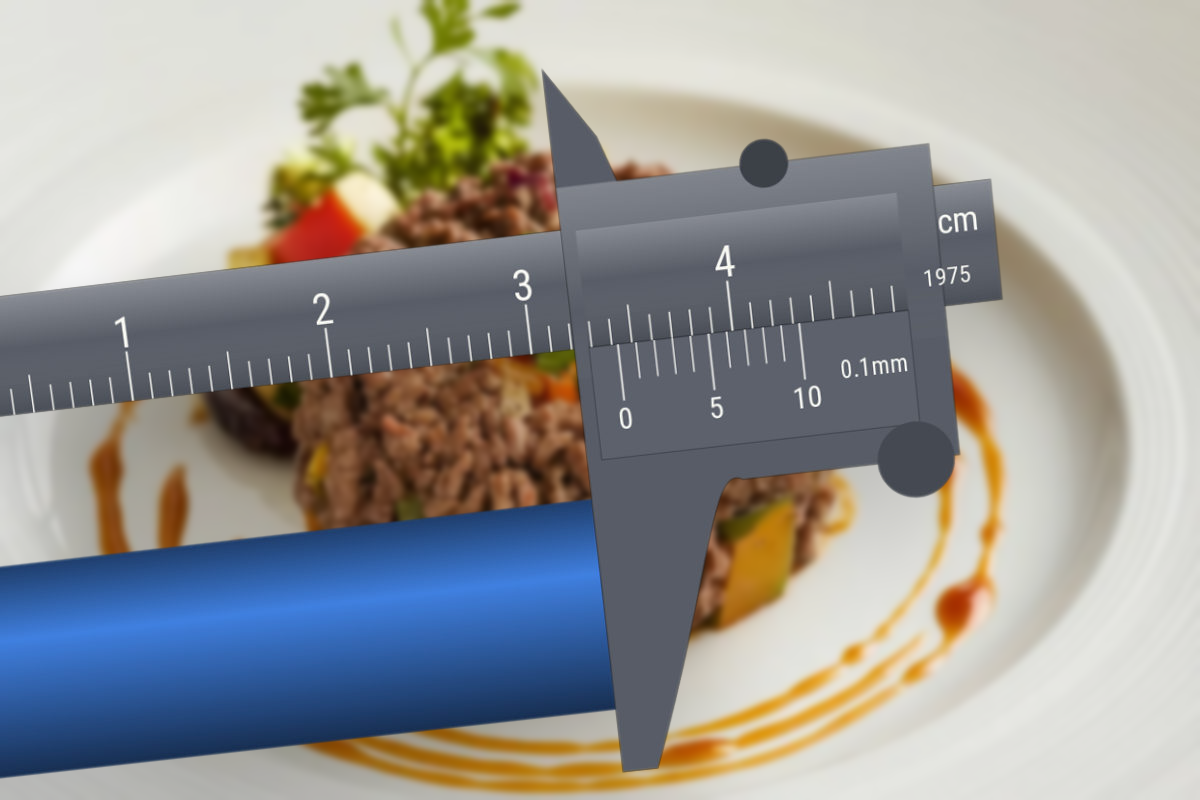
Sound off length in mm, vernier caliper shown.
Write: 34.3 mm
